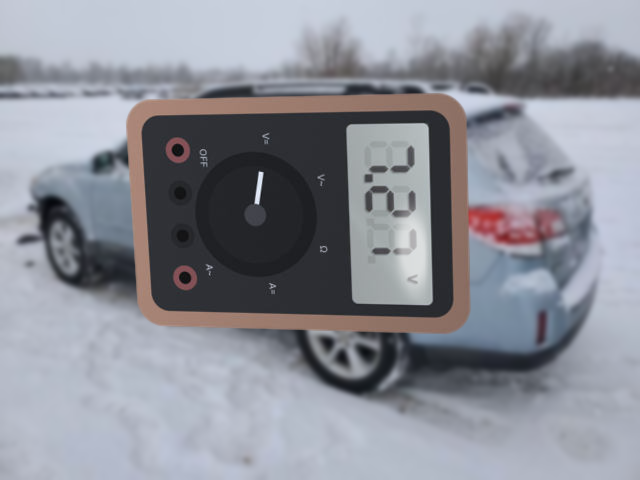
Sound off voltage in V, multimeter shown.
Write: 7.27 V
